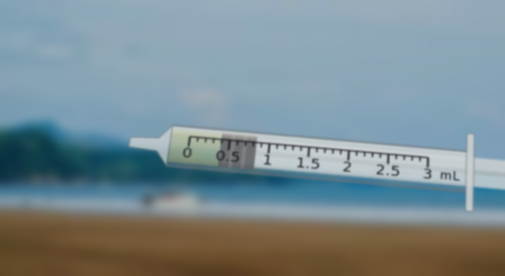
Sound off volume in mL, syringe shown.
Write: 0.4 mL
